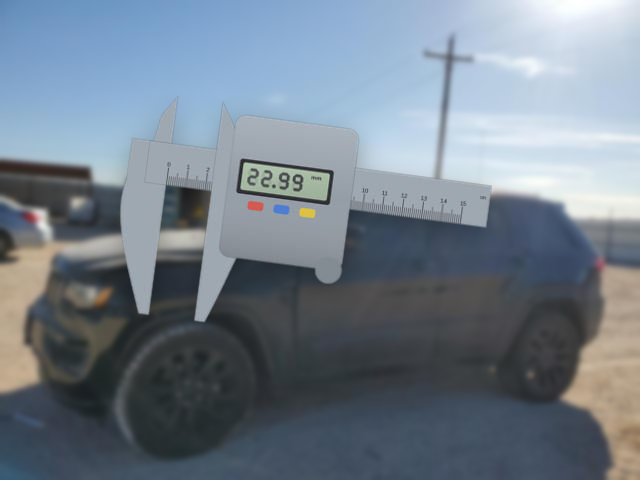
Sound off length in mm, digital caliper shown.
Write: 22.99 mm
